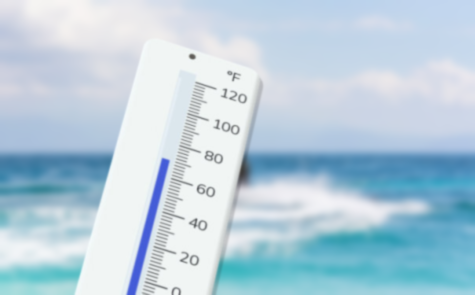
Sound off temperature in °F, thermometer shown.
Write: 70 °F
